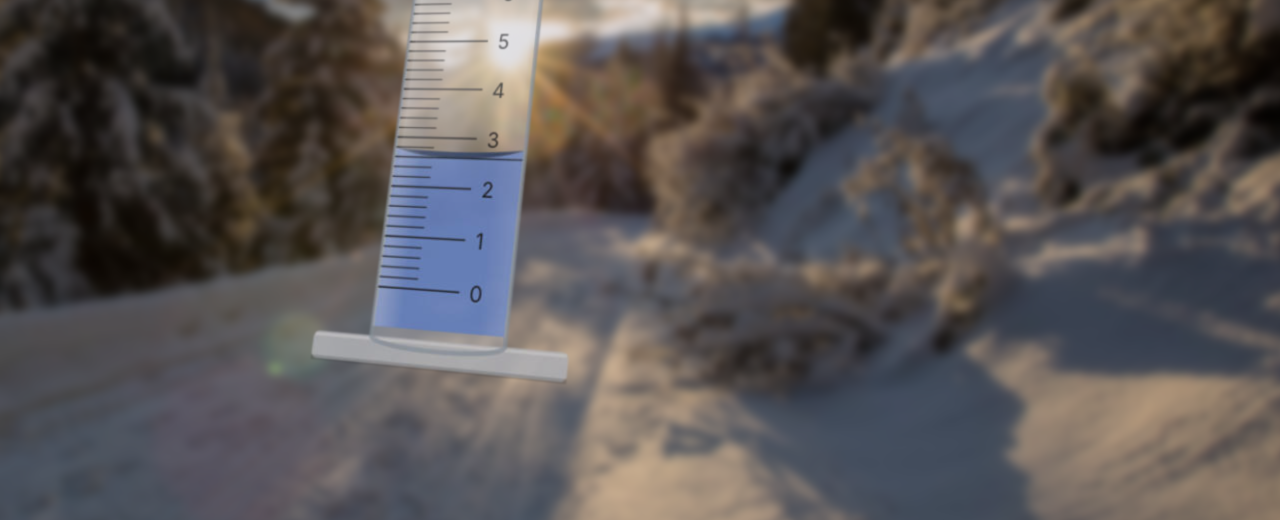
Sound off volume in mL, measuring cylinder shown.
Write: 2.6 mL
